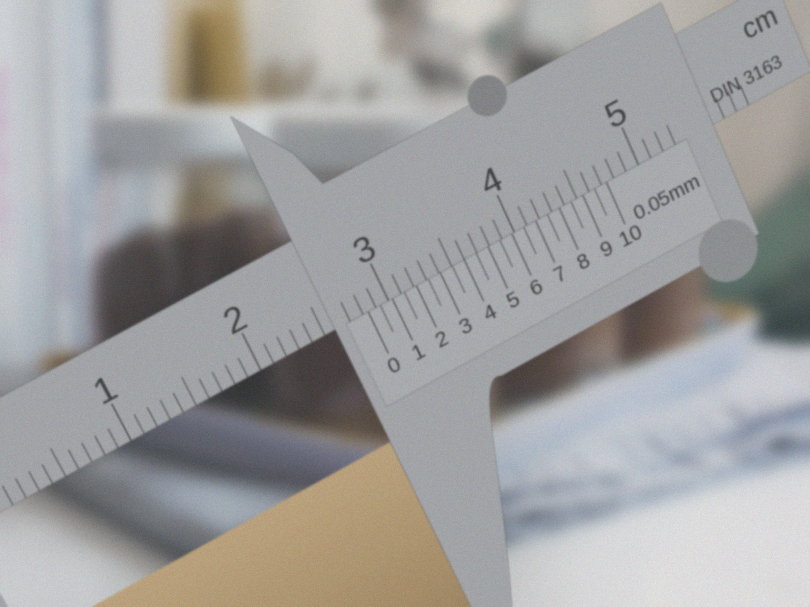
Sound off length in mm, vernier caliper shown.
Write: 28.4 mm
